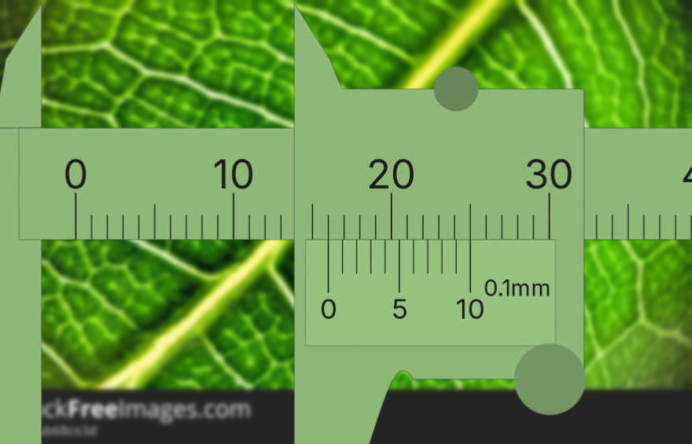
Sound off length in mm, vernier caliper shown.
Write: 16.0 mm
